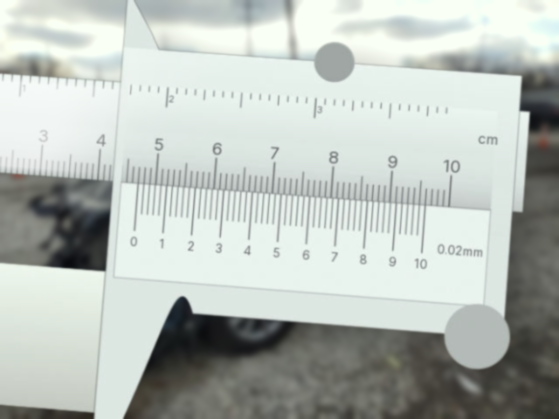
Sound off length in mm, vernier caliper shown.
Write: 47.0 mm
